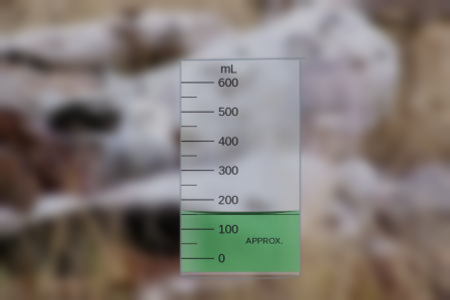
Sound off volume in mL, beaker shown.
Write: 150 mL
